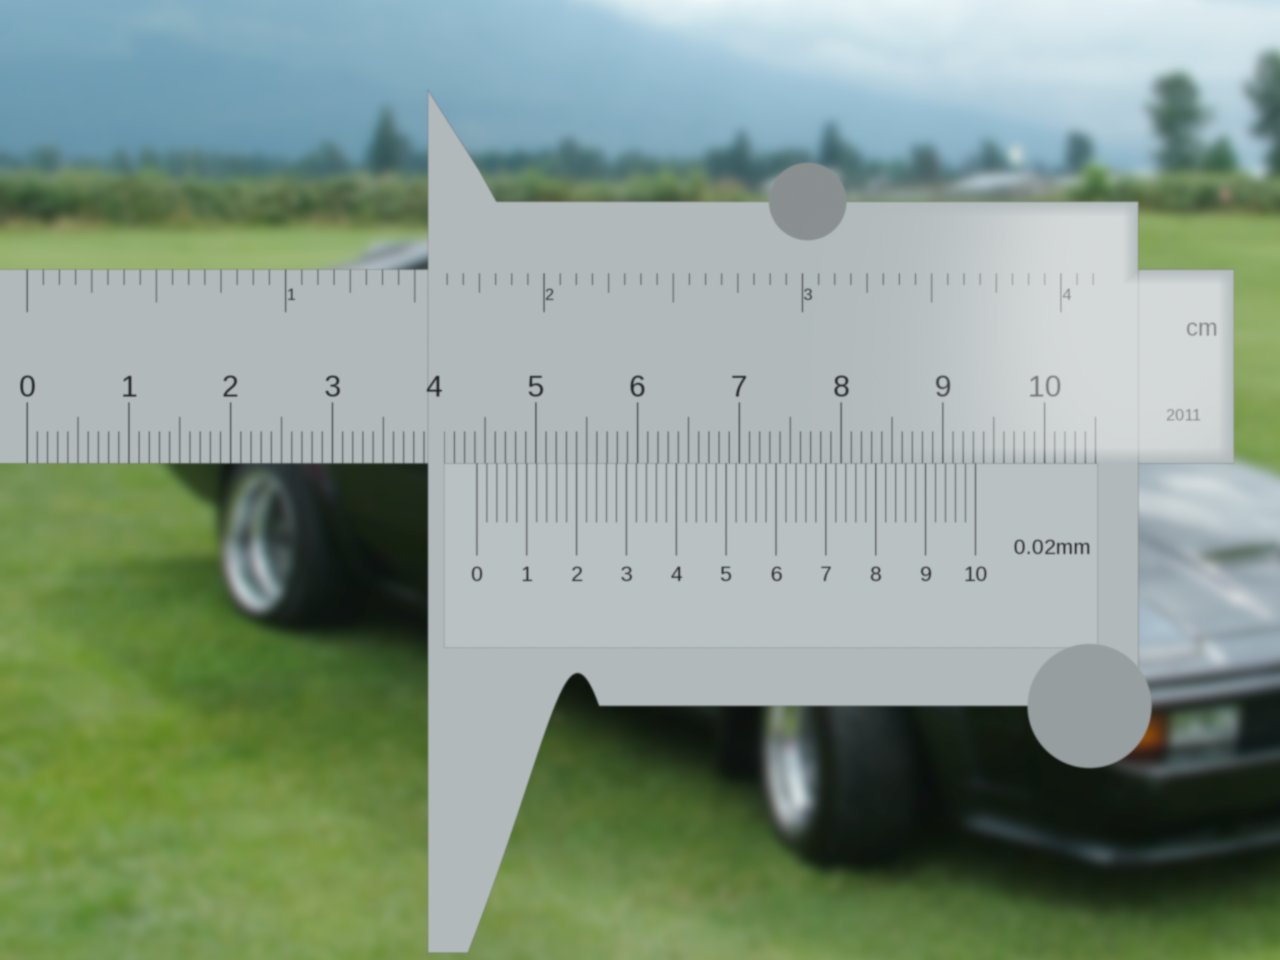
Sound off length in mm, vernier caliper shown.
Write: 44.2 mm
